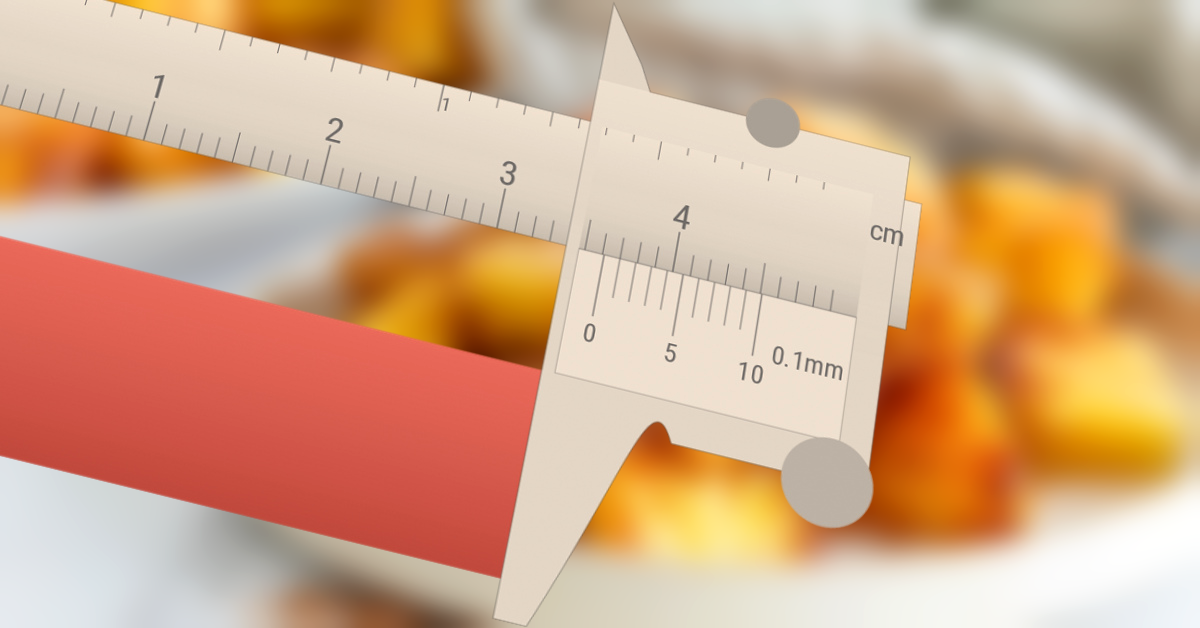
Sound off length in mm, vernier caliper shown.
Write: 36.1 mm
